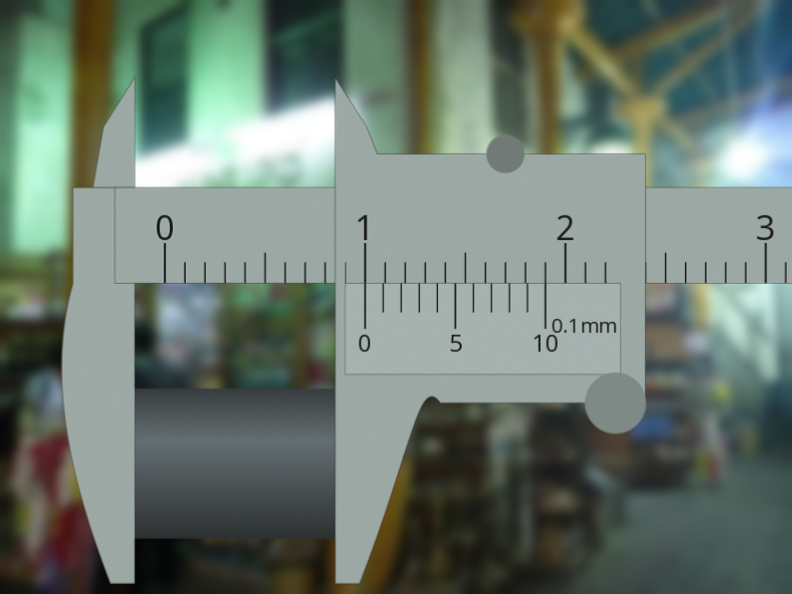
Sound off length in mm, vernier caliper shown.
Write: 10.0 mm
